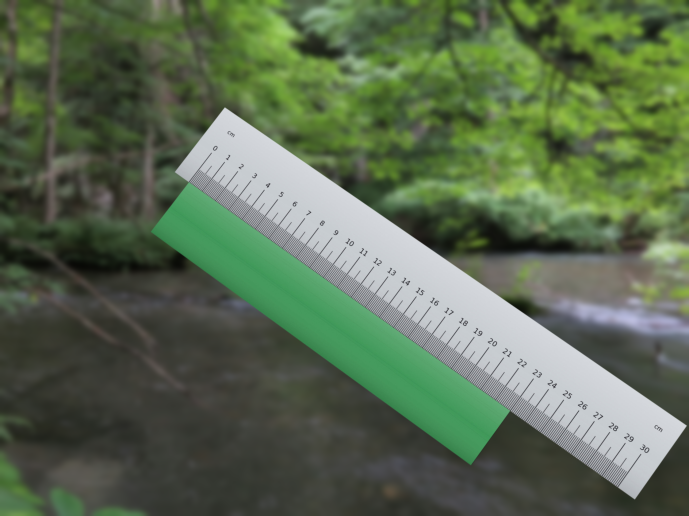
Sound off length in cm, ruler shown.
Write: 23 cm
